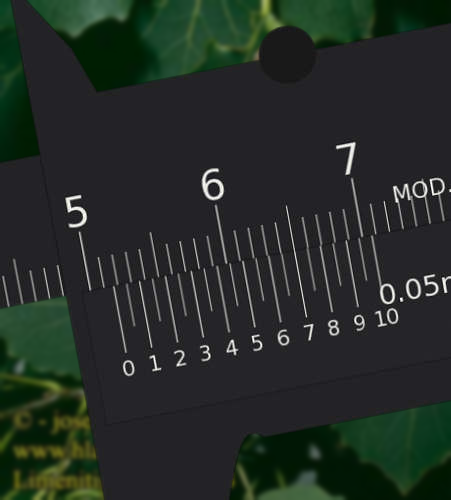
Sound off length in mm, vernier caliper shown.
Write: 51.7 mm
